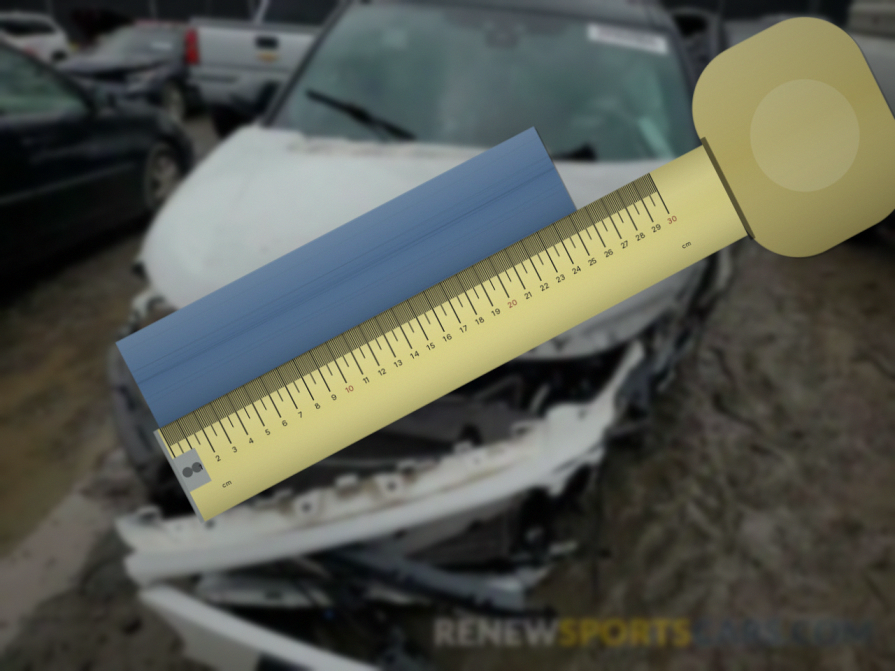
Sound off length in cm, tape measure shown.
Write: 25.5 cm
